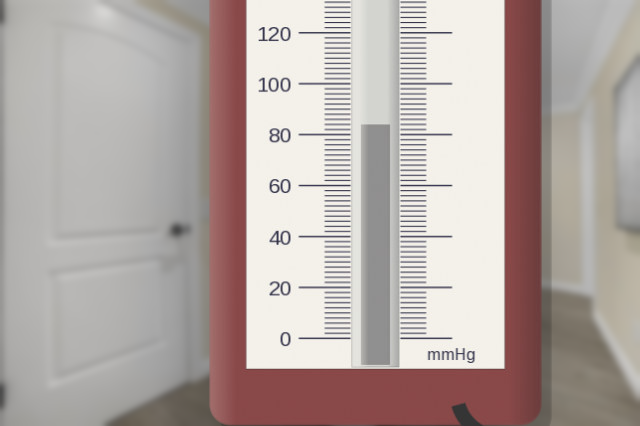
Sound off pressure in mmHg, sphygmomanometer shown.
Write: 84 mmHg
